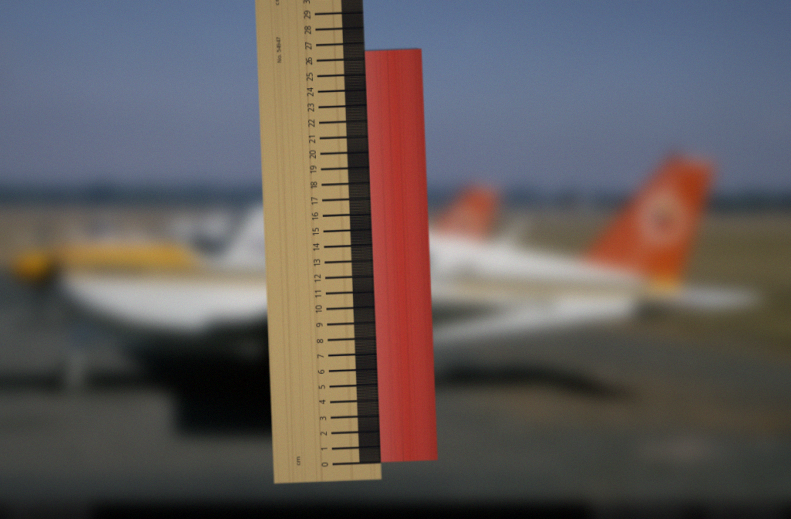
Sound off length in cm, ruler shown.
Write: 26.5 cm
